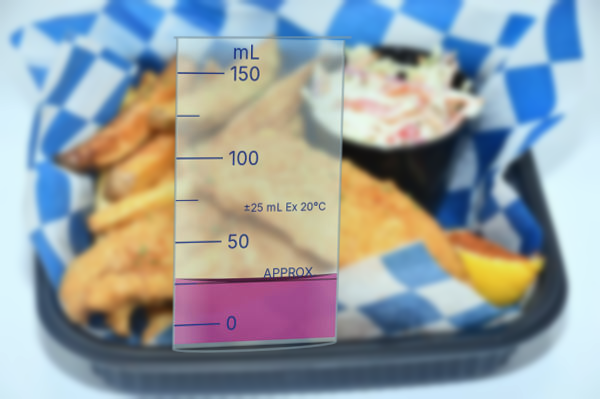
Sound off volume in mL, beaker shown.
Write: 25 mL
